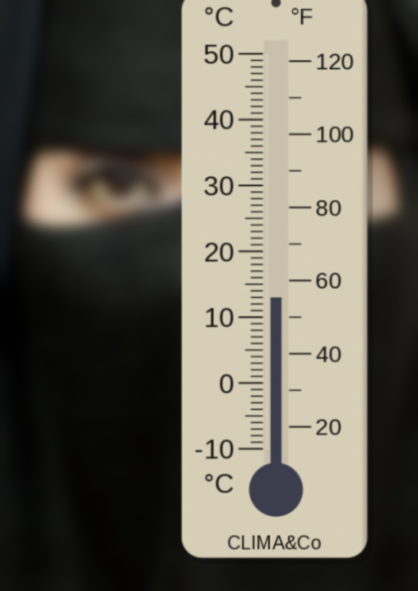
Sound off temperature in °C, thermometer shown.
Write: 13 °C
